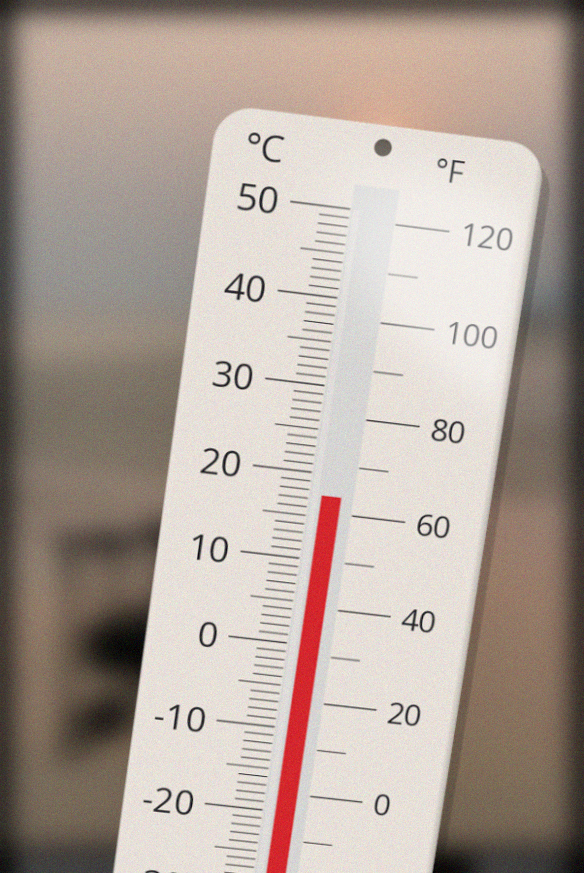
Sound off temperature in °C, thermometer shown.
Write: 17.5 °C
